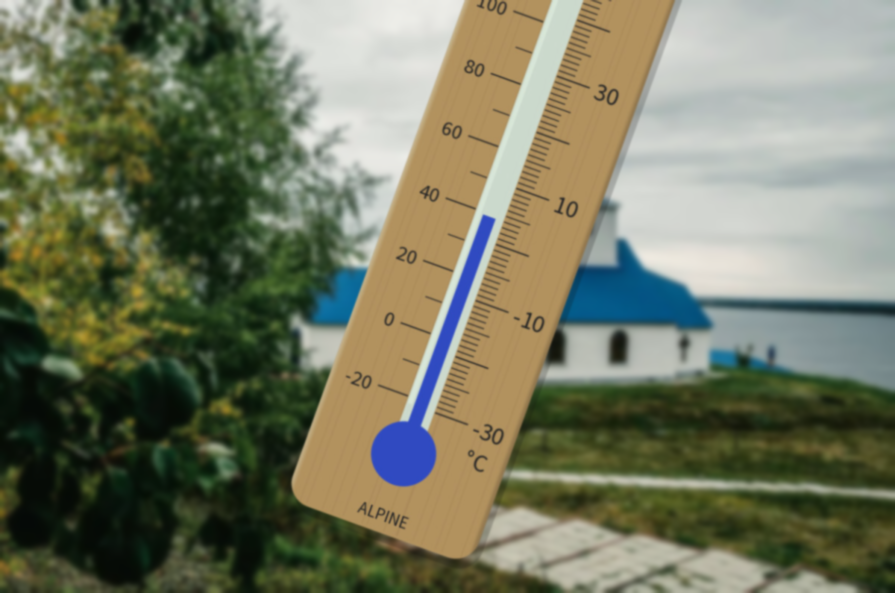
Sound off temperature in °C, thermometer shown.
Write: 4 °C
